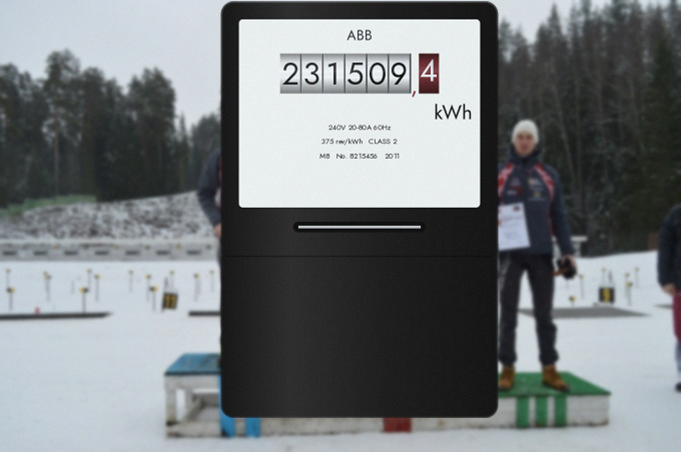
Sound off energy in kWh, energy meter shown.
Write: 231509.4 kWh
